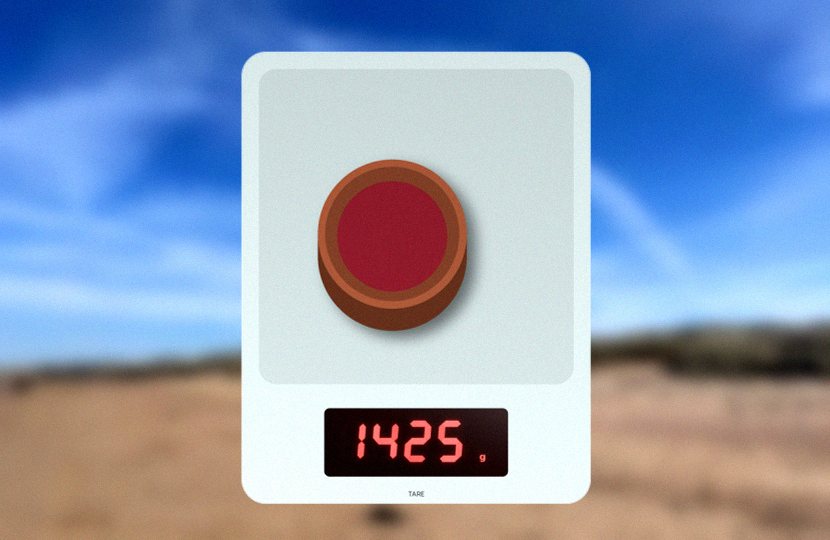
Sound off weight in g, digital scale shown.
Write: 1425 g
